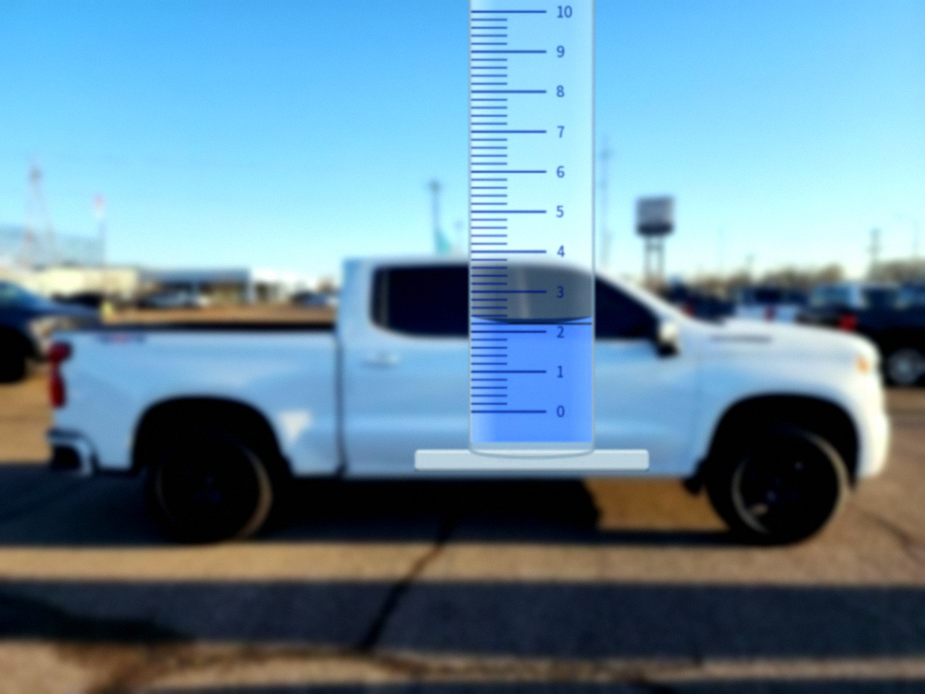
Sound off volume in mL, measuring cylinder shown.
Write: 2.2 mL
